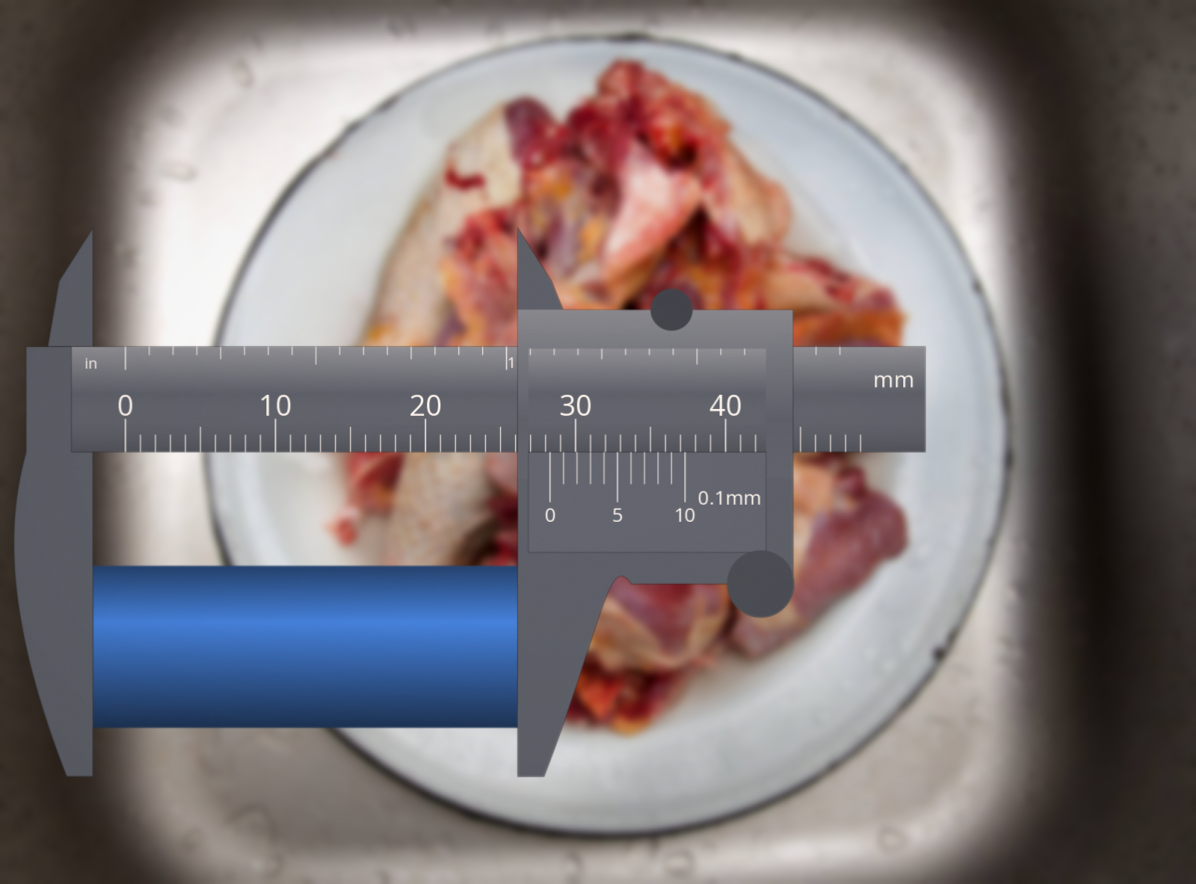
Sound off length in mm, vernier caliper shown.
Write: 28.3 mm
